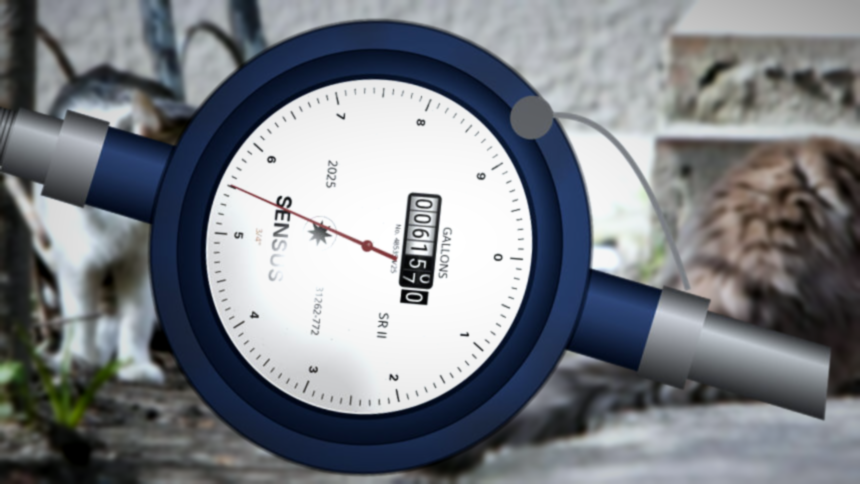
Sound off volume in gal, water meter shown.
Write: 61565.5 gal
